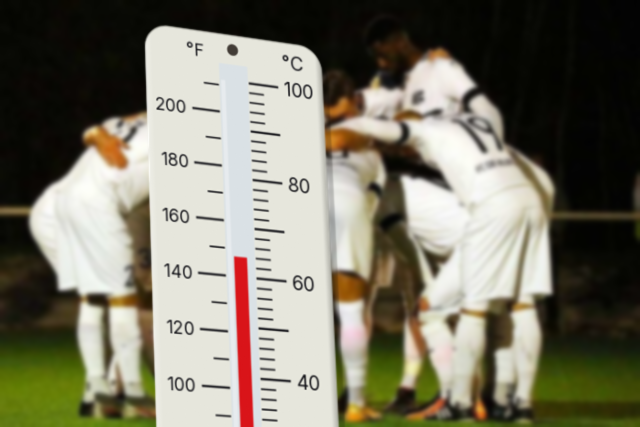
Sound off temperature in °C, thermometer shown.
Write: 64 °C
